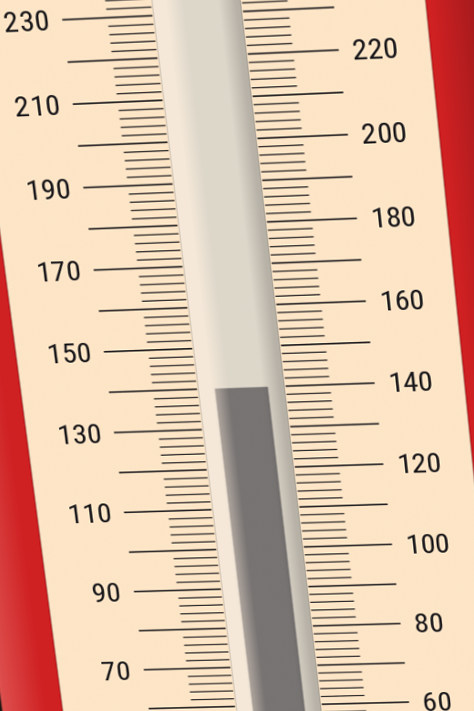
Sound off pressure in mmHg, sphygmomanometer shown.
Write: 140 mmHg
